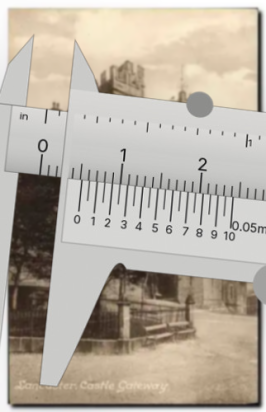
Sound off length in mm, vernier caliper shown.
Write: 5.2 mm
